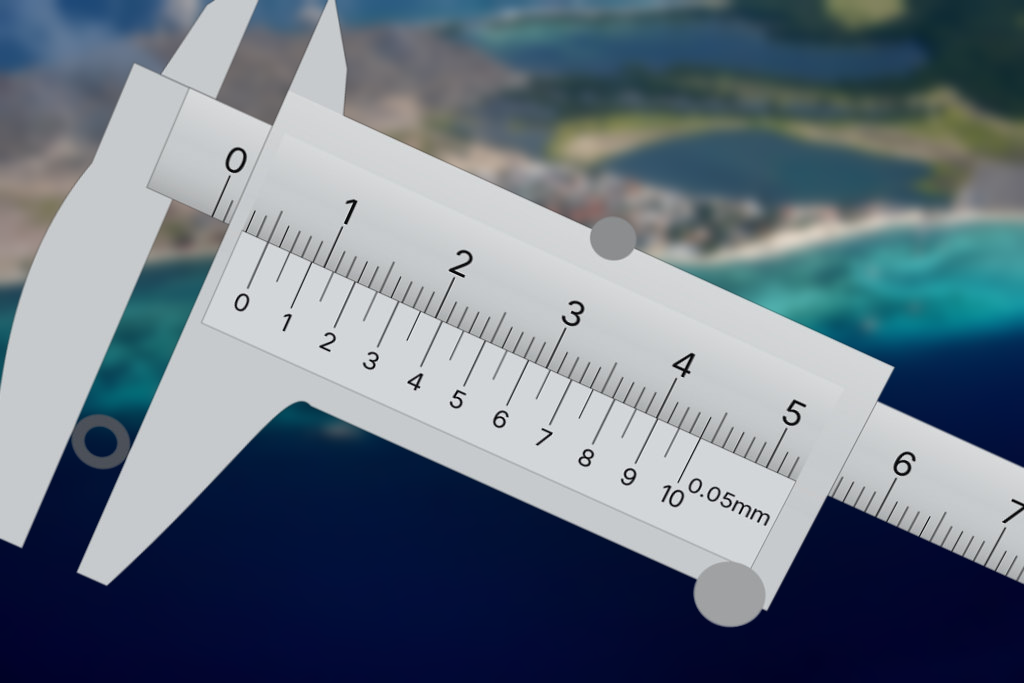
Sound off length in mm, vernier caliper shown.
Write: 5.0 mm
